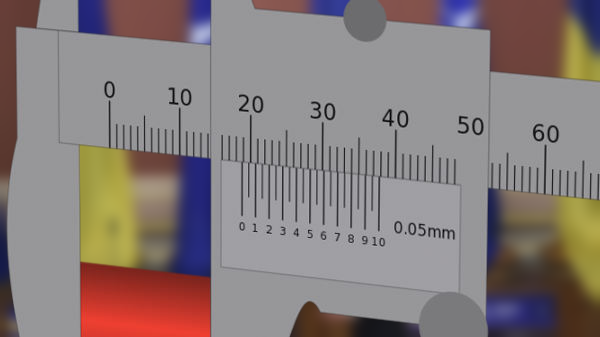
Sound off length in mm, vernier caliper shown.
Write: 18.8 mm
